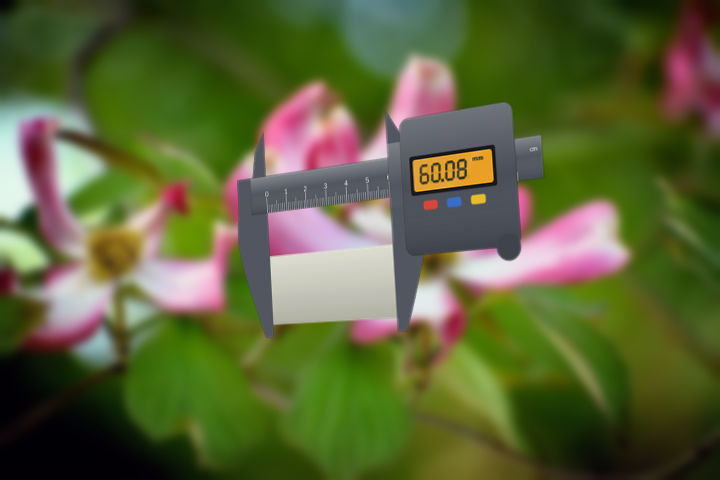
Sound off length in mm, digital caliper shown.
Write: 60.08 mm
